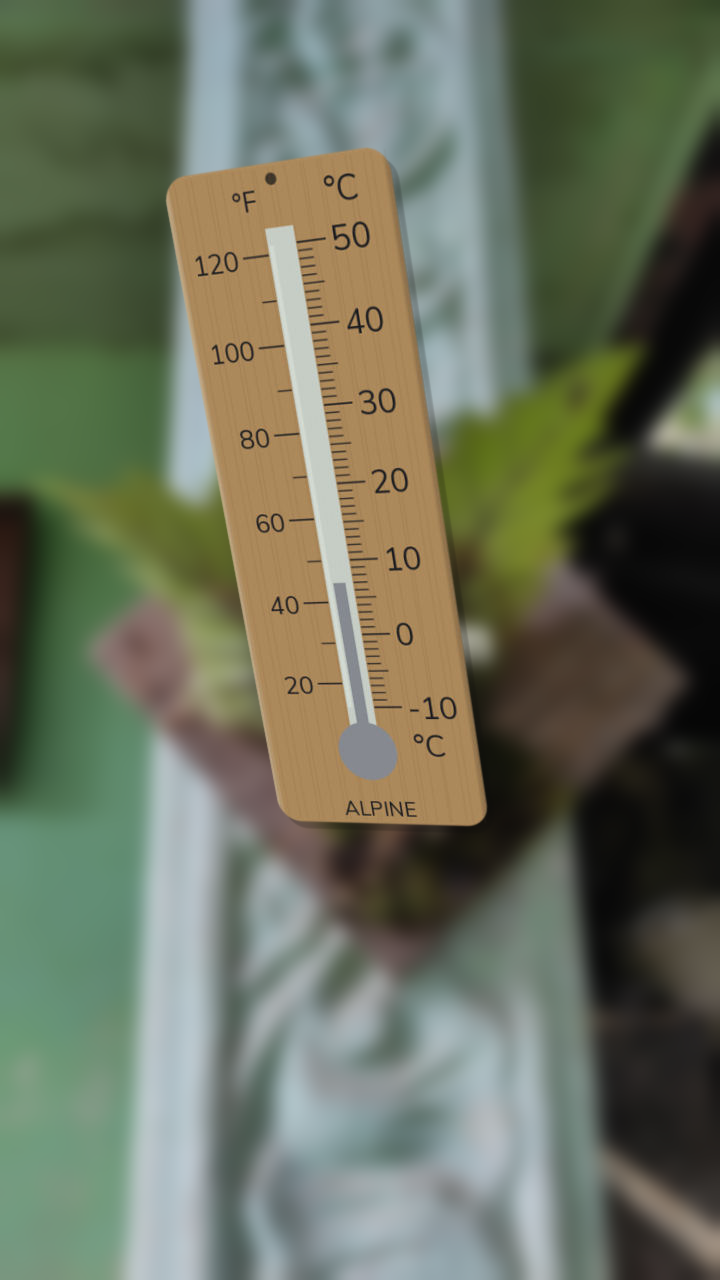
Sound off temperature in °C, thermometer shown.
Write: 7 °C
